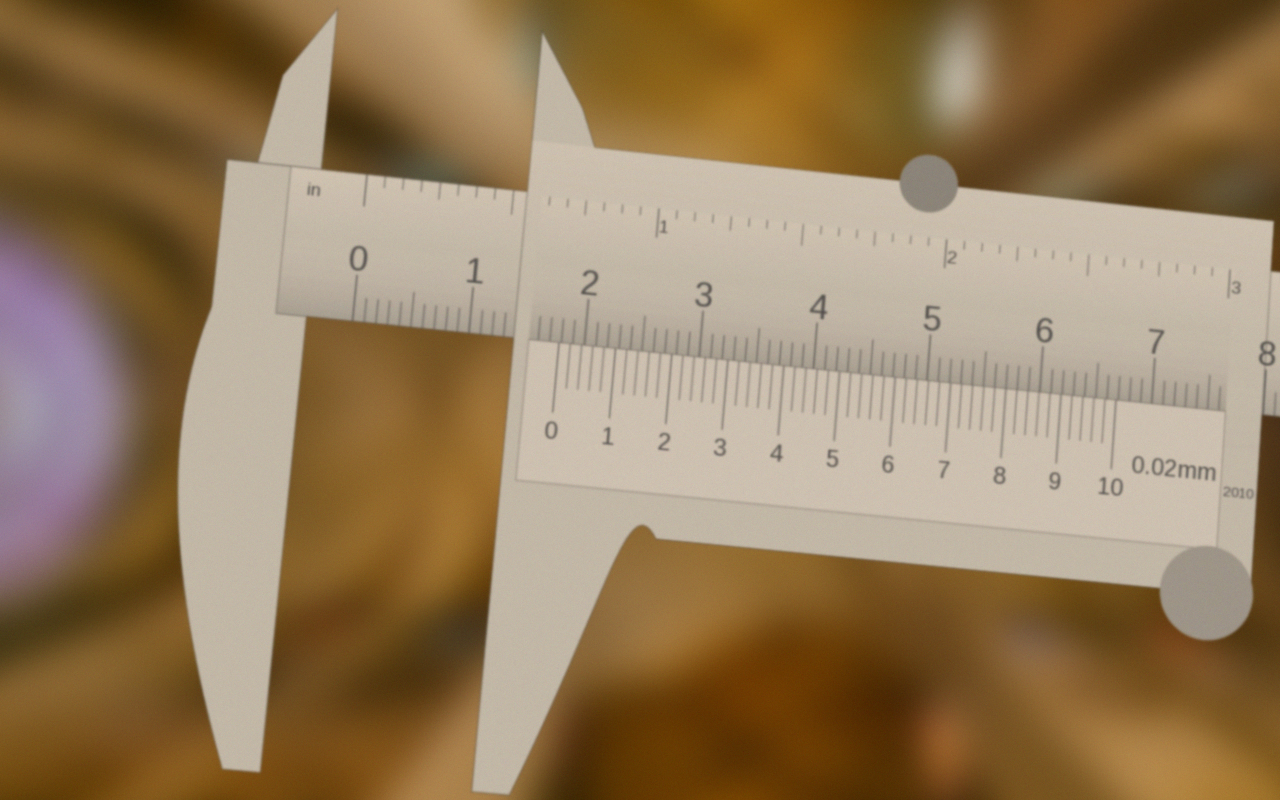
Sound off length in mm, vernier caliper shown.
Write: 17.8 mm
